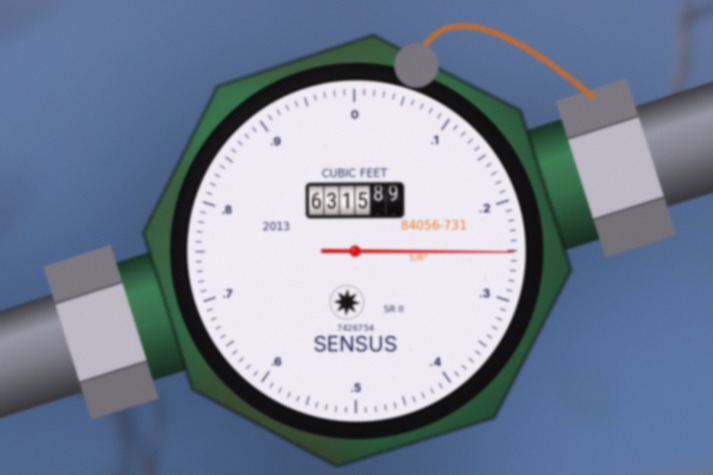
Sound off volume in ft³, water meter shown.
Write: 631589.25 ft³
